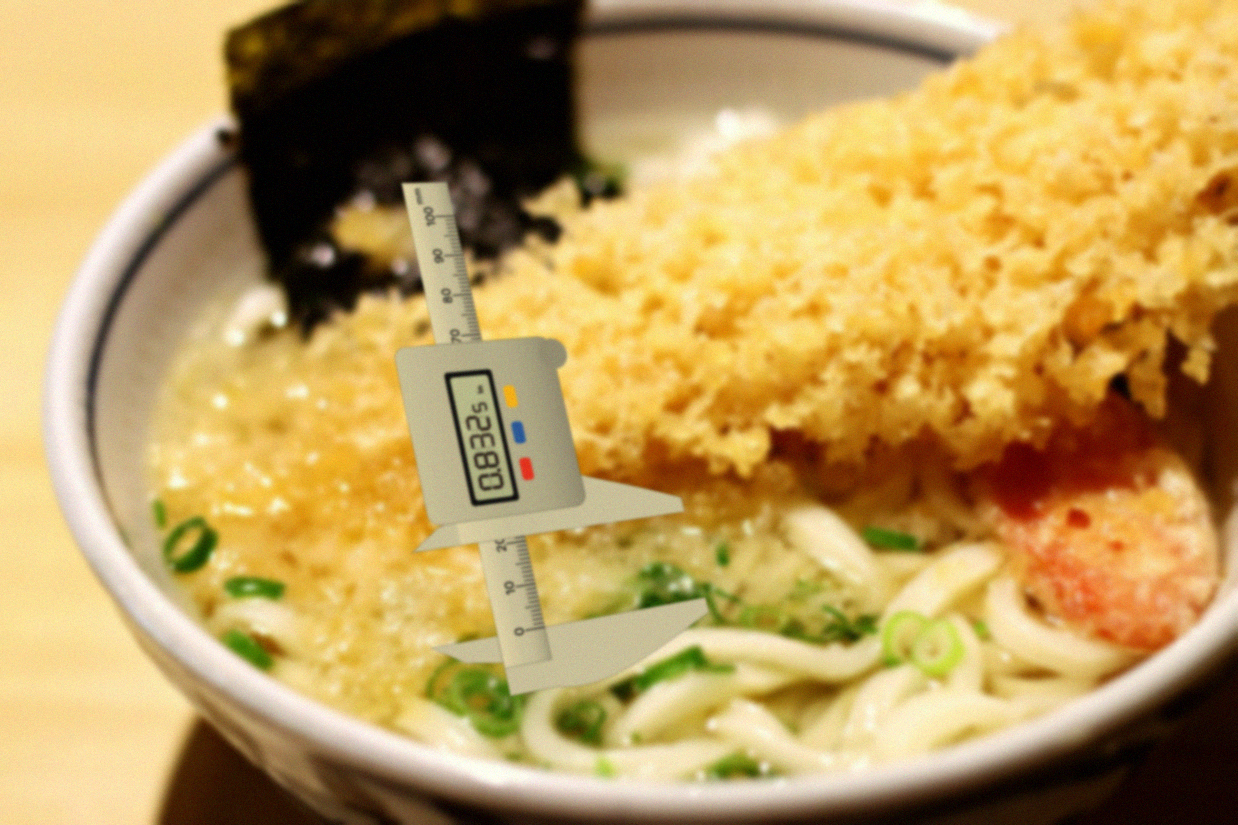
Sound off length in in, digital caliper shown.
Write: 0.8325 in
